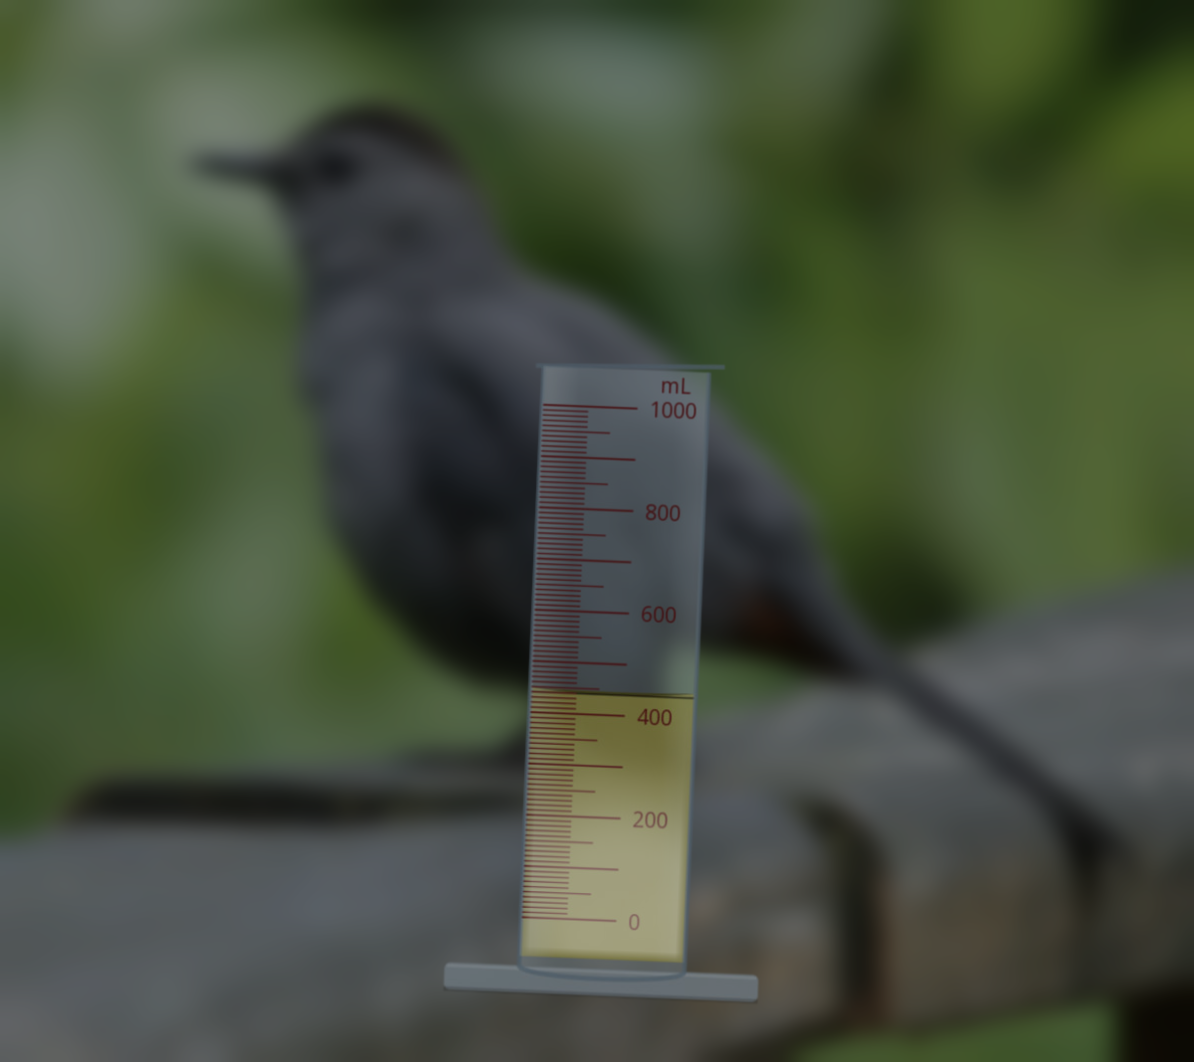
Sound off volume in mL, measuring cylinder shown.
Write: 440 mL
